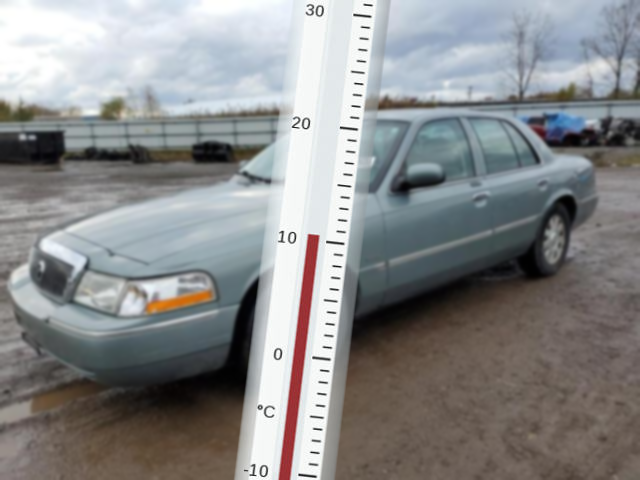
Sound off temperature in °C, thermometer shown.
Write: 10.5 °C
